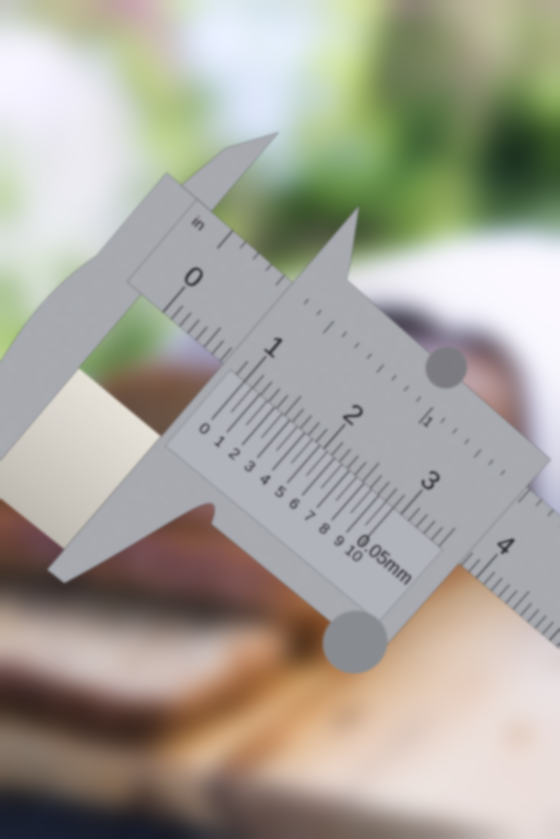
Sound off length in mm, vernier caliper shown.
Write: 10.0 mm
